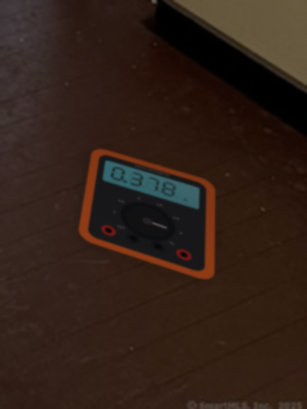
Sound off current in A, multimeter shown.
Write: 0.378 A
